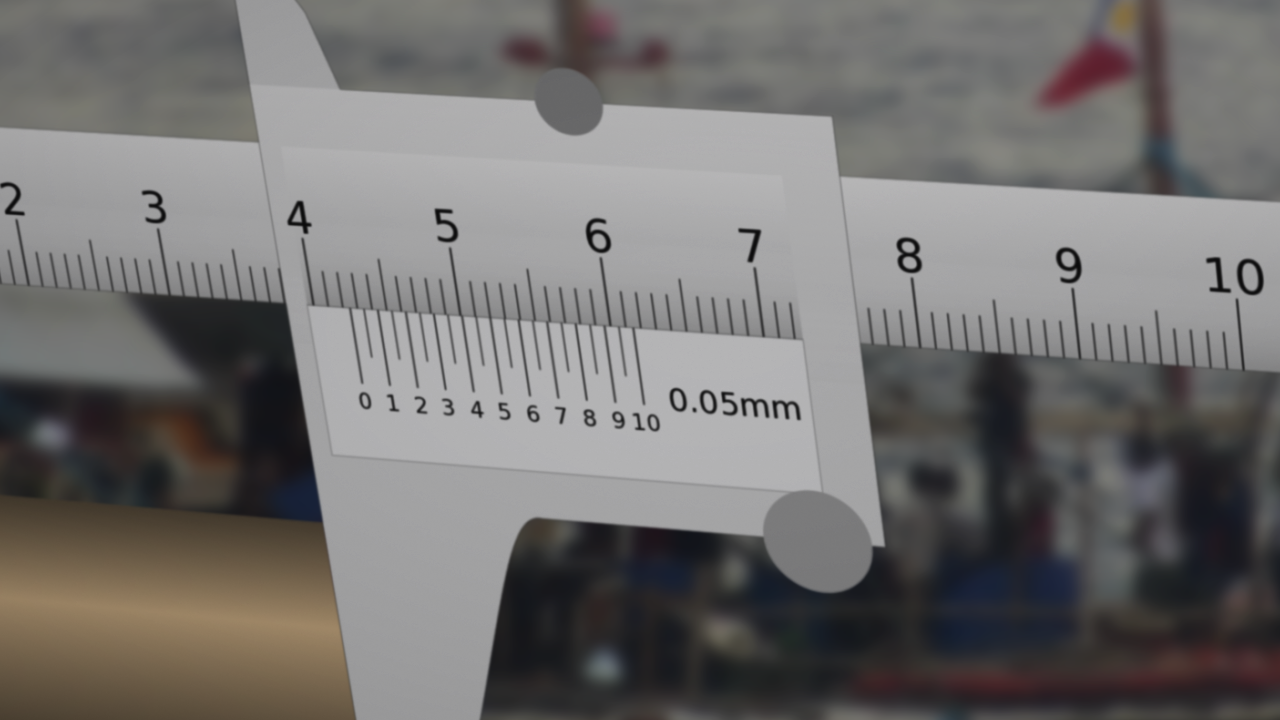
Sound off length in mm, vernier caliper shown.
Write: 42.5 mm
